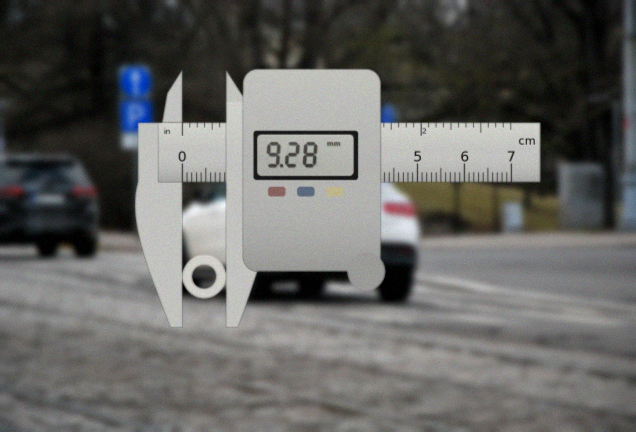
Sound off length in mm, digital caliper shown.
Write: 9.28 mm
